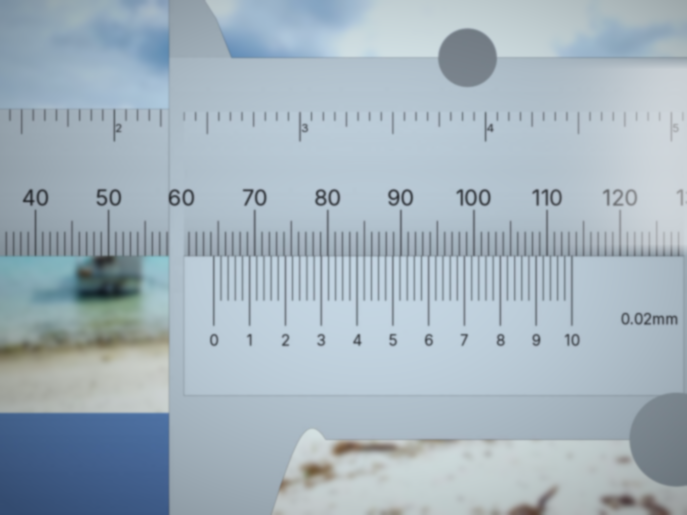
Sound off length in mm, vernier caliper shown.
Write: 64.4 mm
